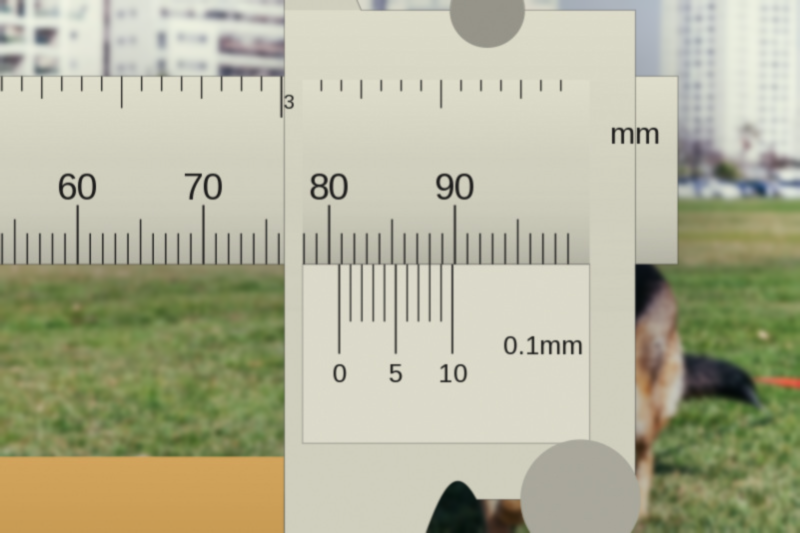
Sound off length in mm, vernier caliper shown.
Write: 80.8 mm
